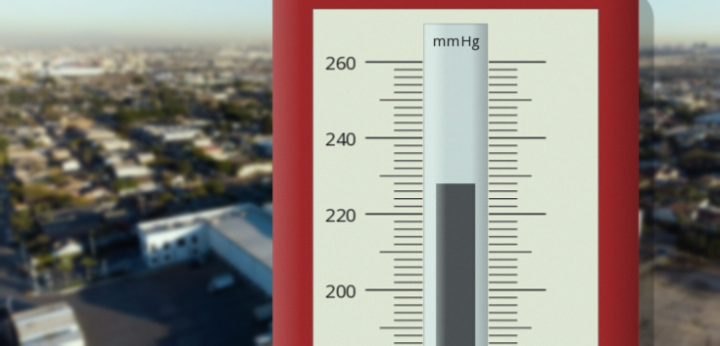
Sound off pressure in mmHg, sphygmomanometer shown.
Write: 228 mmHg
